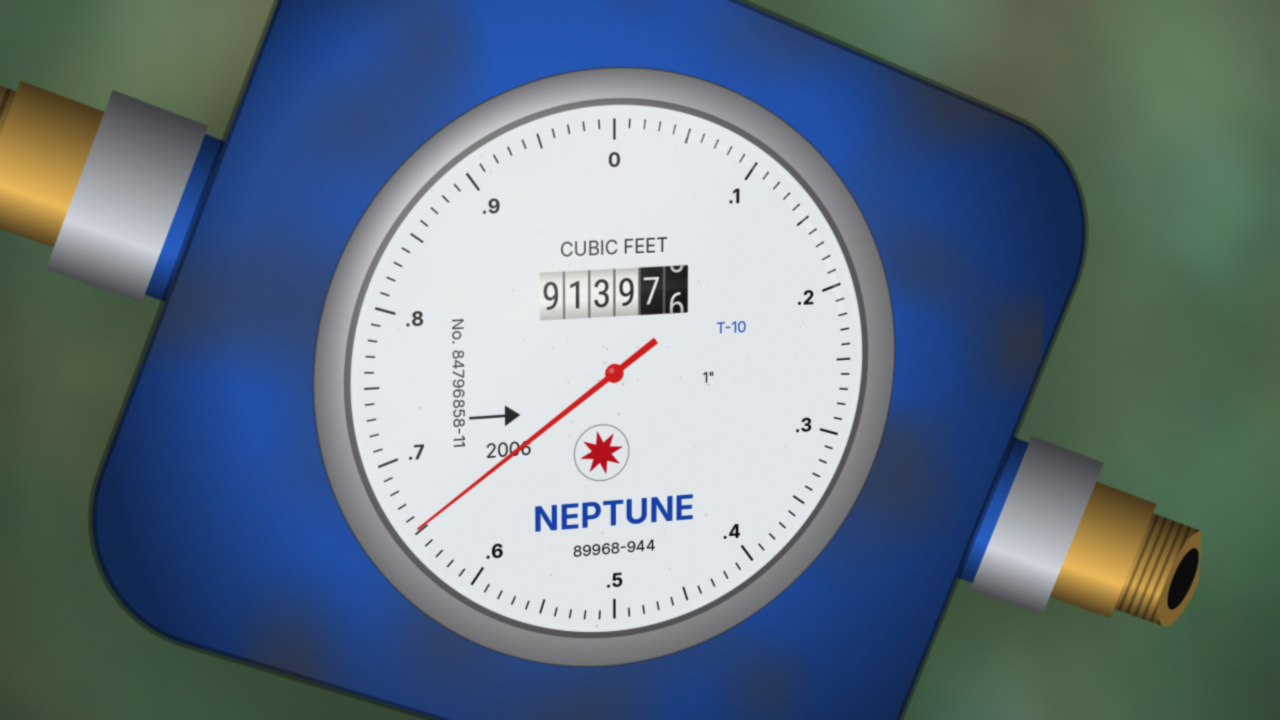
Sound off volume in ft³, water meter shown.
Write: 913975.65 ft³
